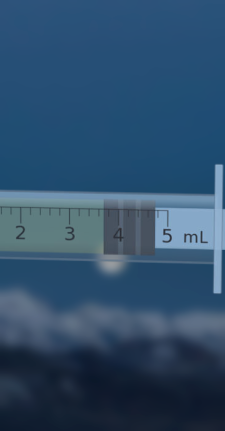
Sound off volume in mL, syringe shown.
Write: 3.7 mL
